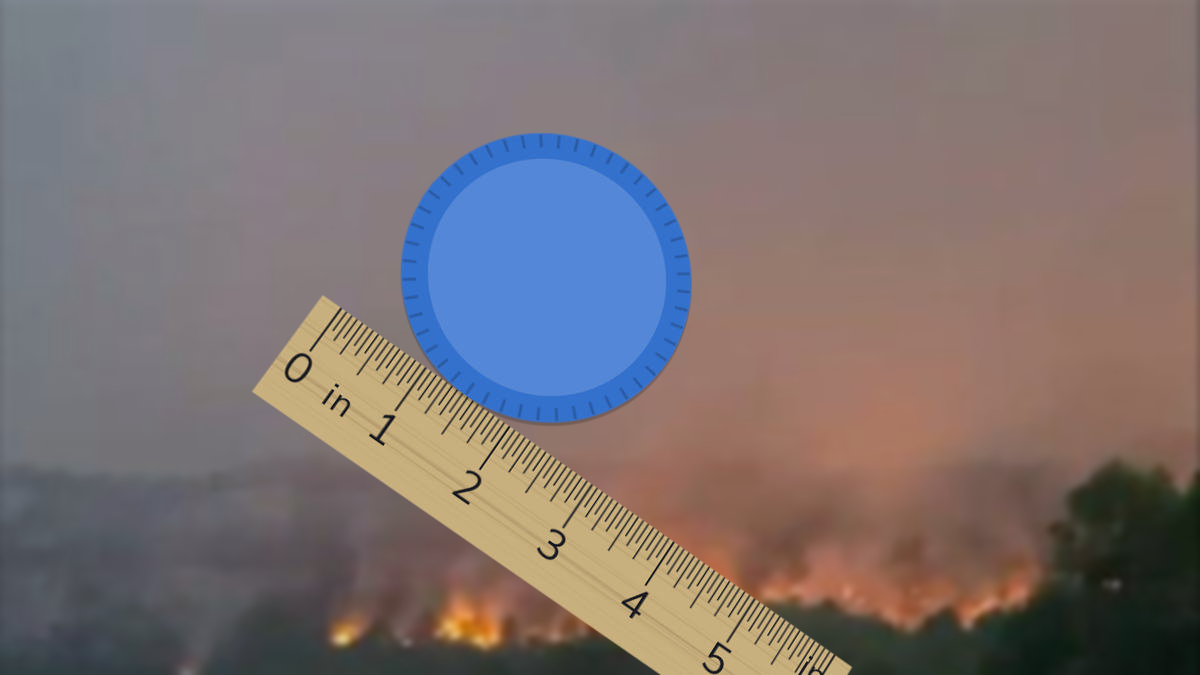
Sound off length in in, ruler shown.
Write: 2.9375 in
